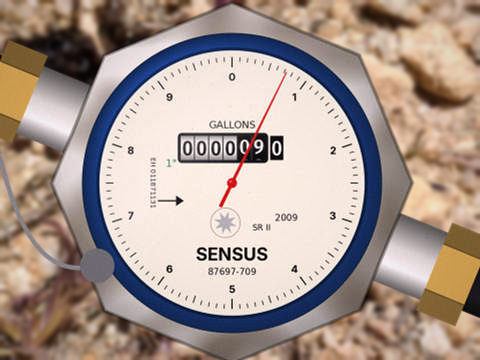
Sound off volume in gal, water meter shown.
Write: 90.7 gal
